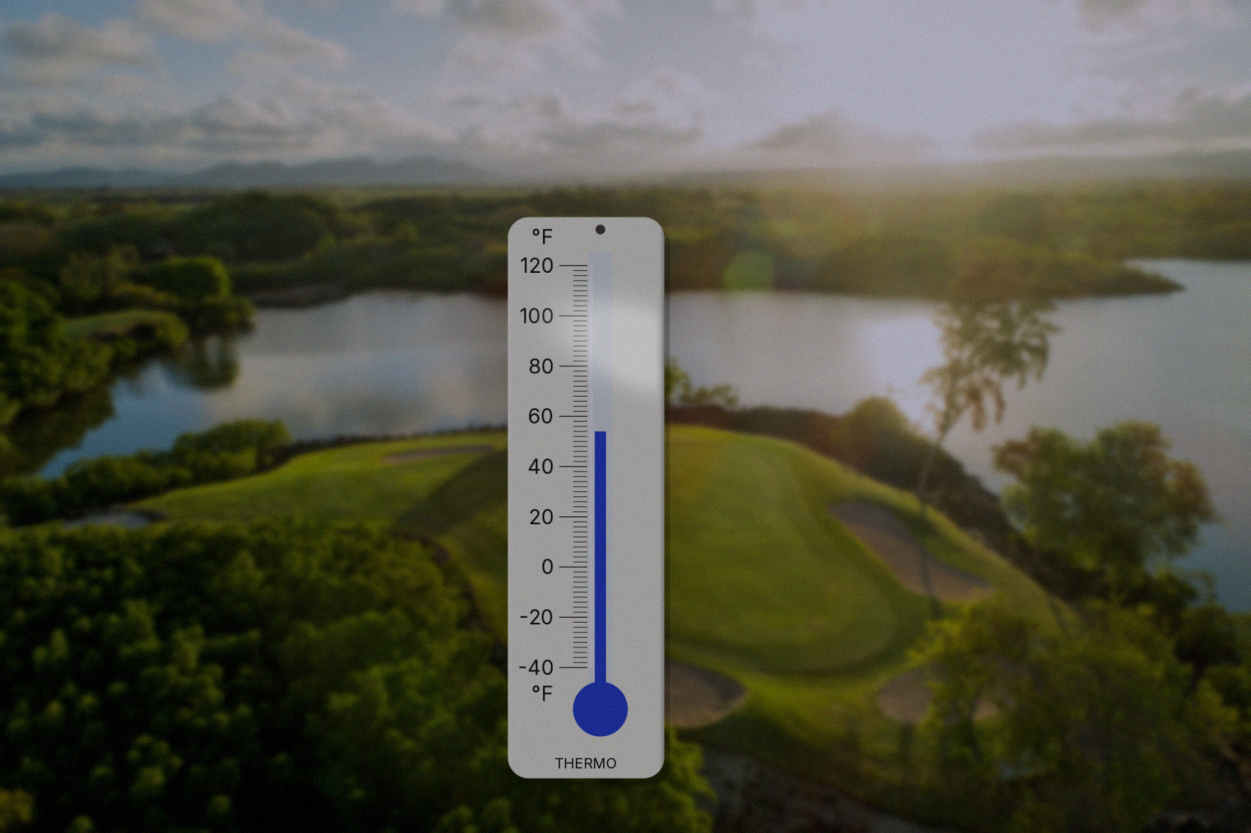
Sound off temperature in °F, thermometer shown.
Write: 54 °F
